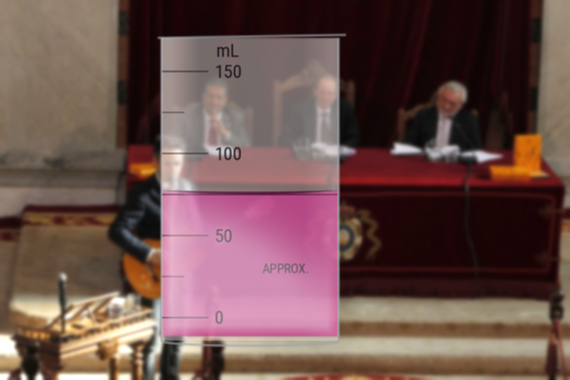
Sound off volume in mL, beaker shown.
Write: 75 mL
